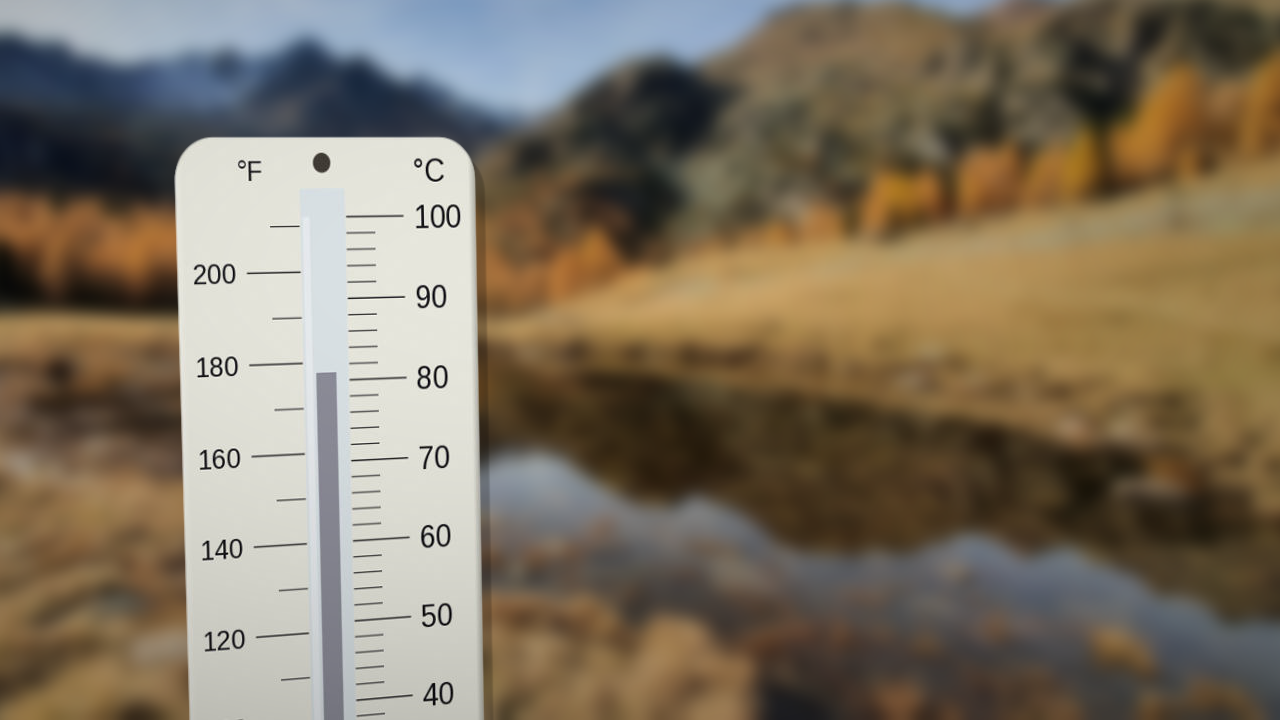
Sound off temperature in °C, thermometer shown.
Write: 81 °C
